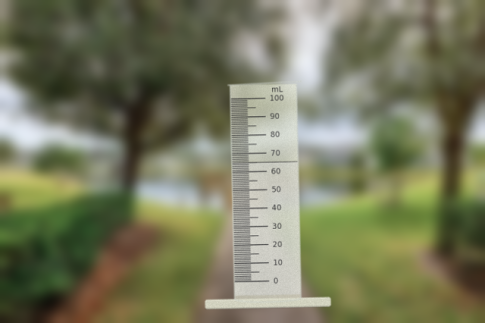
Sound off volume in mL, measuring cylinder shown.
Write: 65 mL
